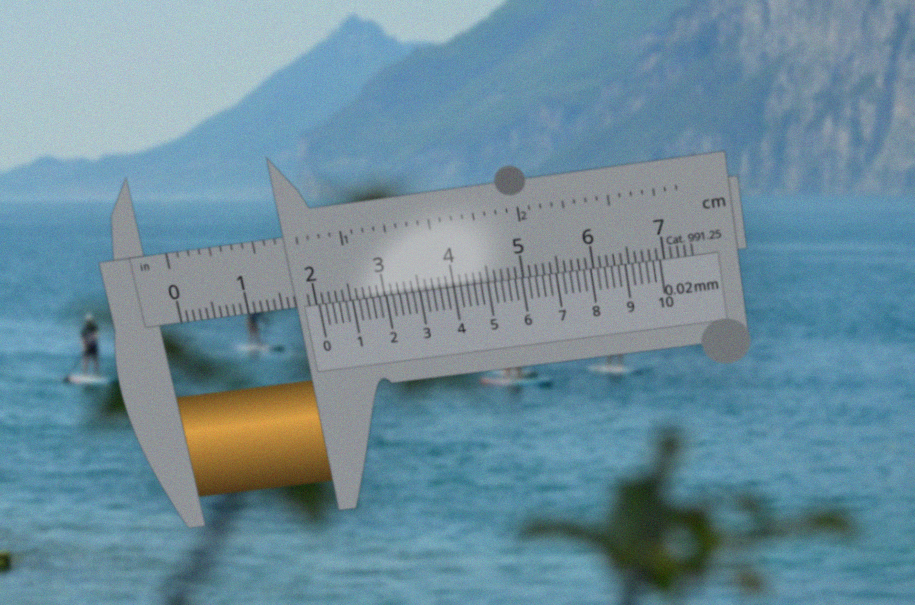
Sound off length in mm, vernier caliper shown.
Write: 20.4 mm
